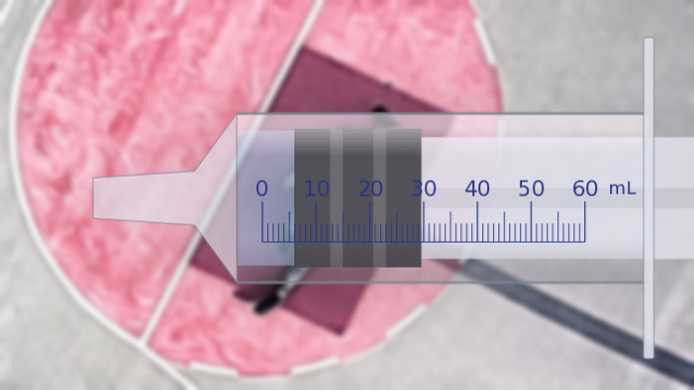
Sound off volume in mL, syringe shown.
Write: 6 mL
